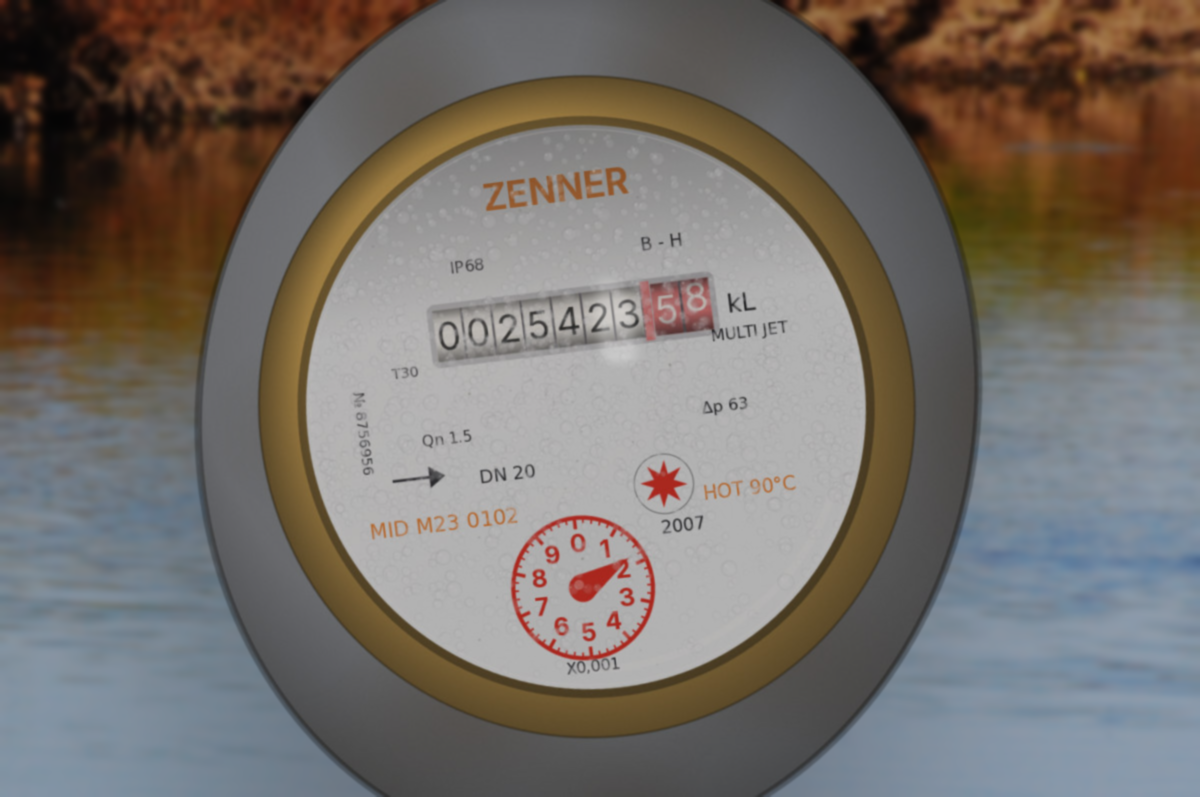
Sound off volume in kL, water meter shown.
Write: 25423.581 kL
